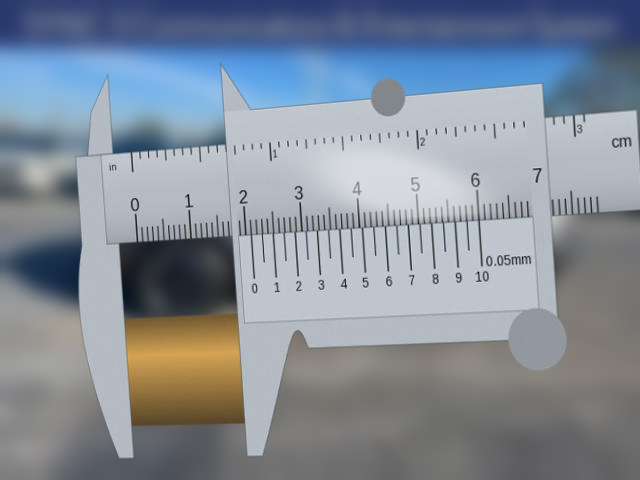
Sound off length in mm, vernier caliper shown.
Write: 21.0 mm
